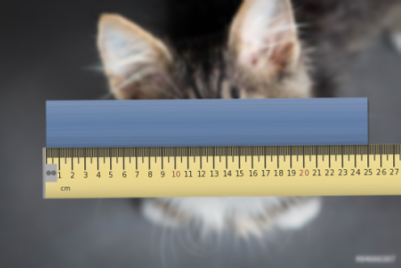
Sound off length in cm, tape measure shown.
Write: 25 cm
